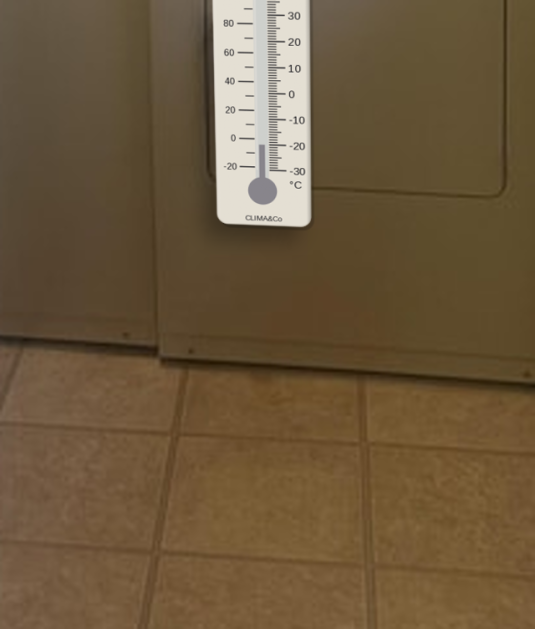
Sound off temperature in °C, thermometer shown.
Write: -20 °C
